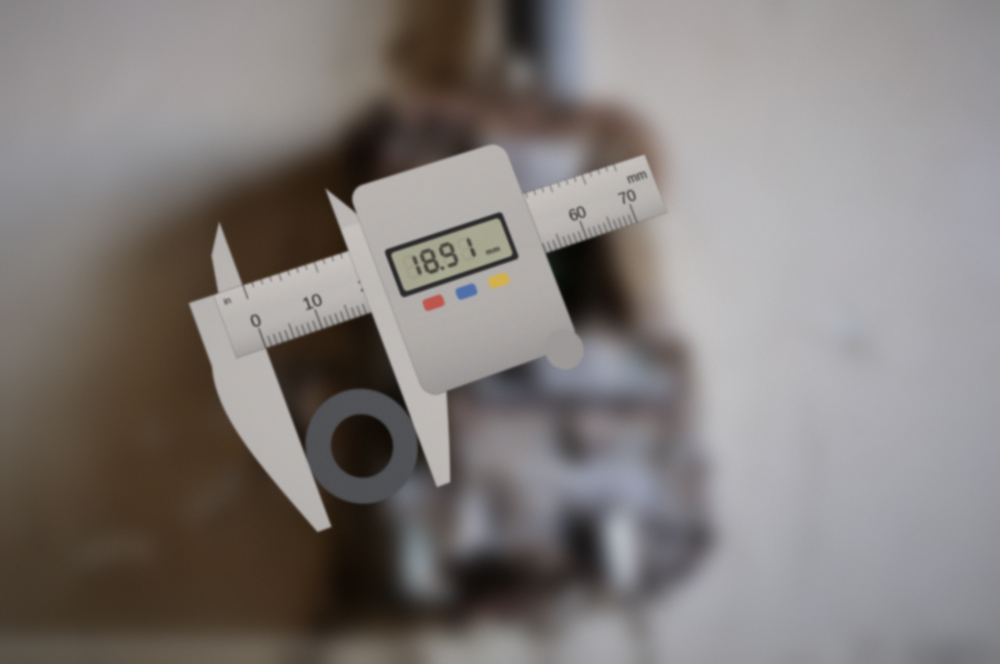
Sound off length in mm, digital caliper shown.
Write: 18.91 mm
